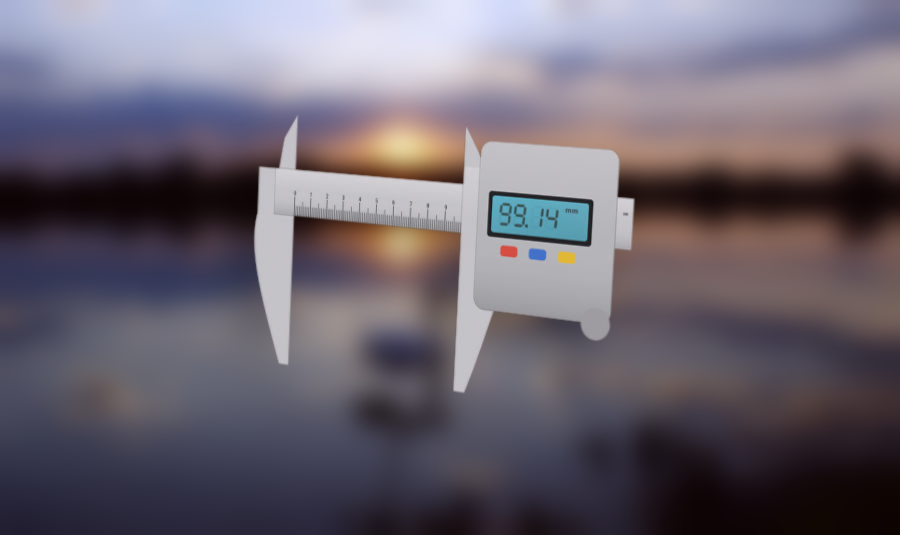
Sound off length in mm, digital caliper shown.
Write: 99.14 mm
